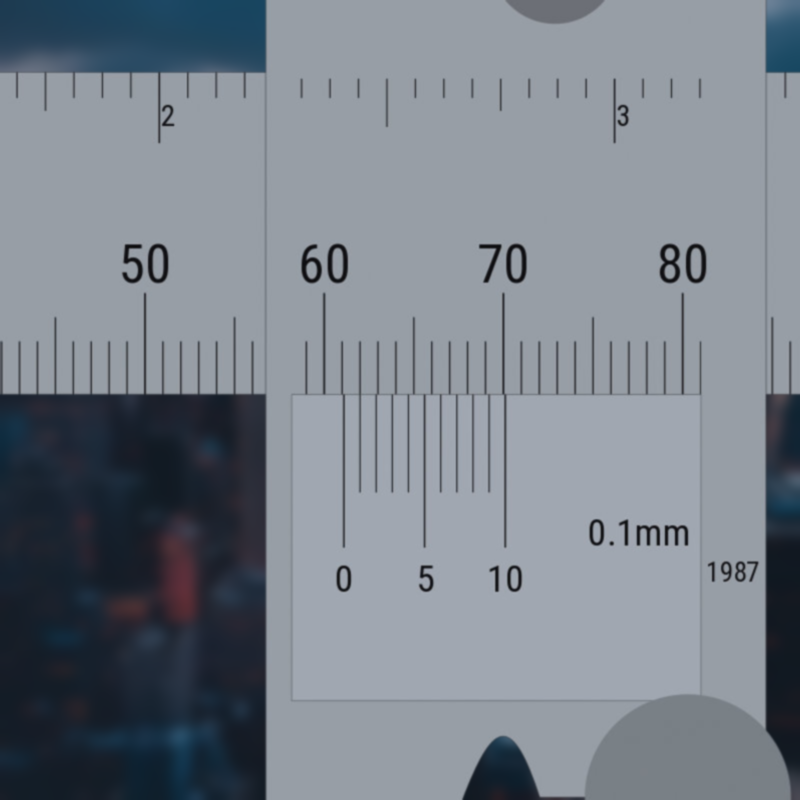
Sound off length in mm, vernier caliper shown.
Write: 61.1 mm
